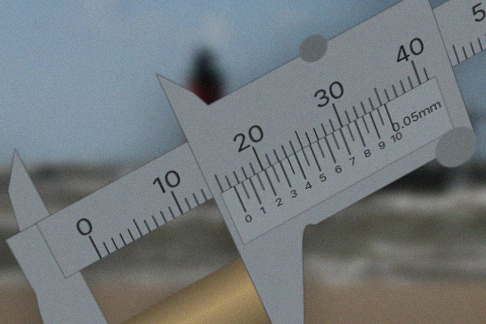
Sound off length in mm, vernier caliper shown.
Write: 16.4 mm
